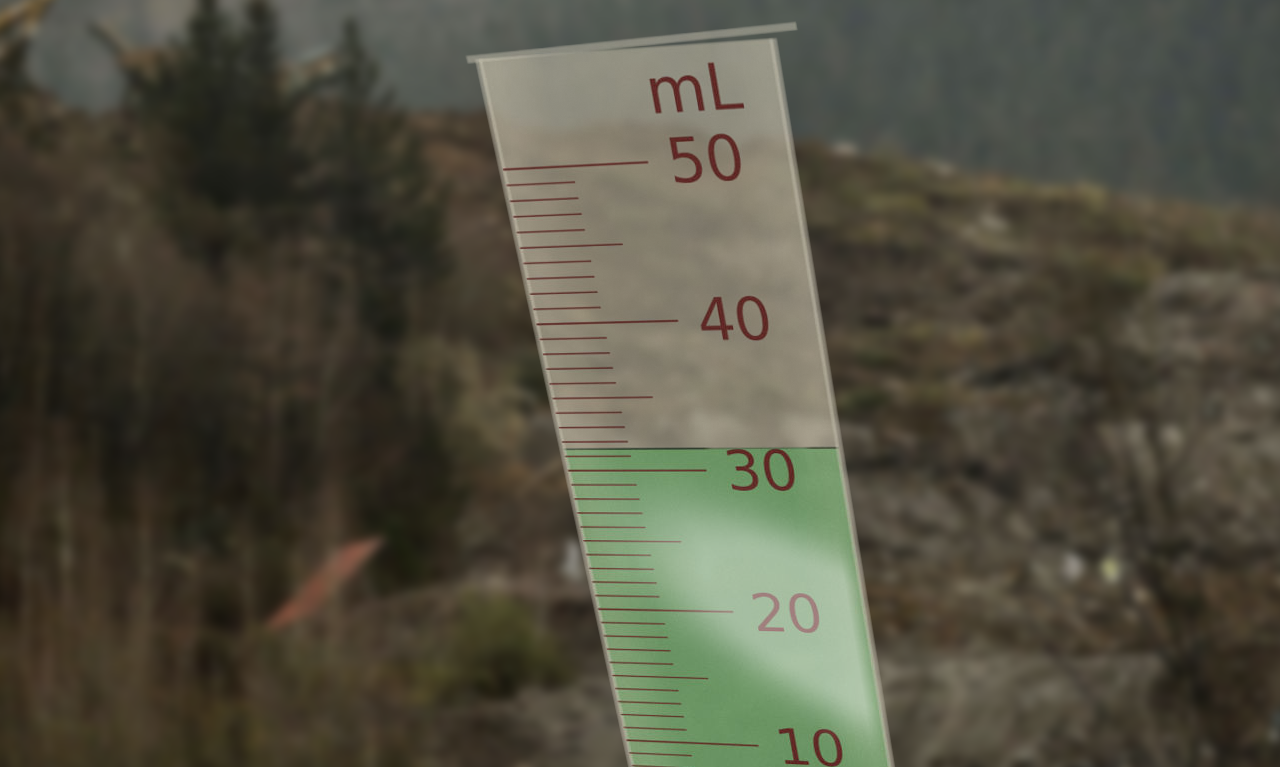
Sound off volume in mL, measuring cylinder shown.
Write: 31.5 mL
